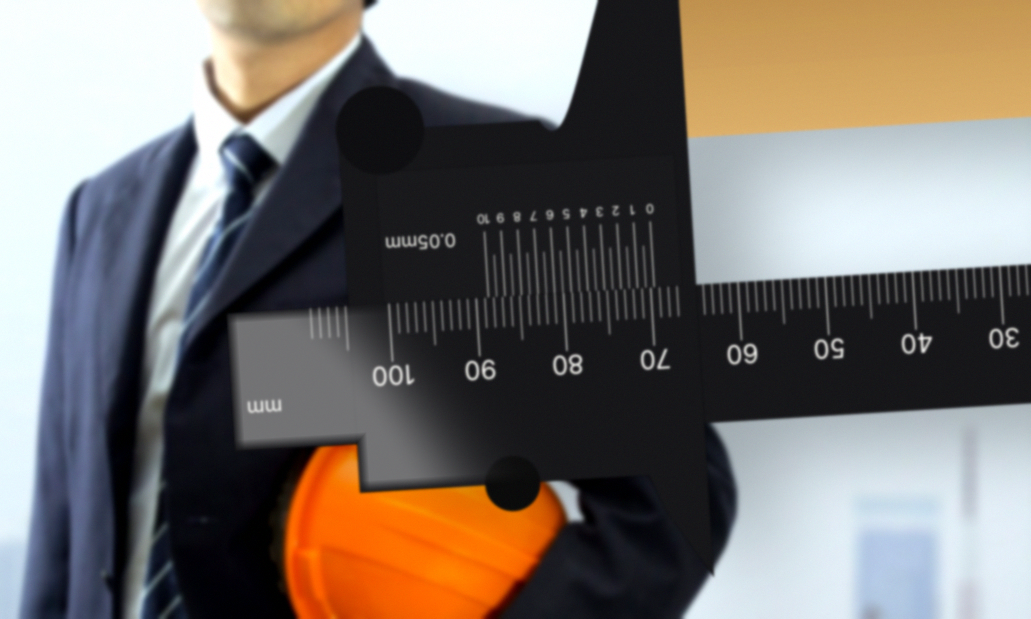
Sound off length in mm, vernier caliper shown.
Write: 69.6 mm
